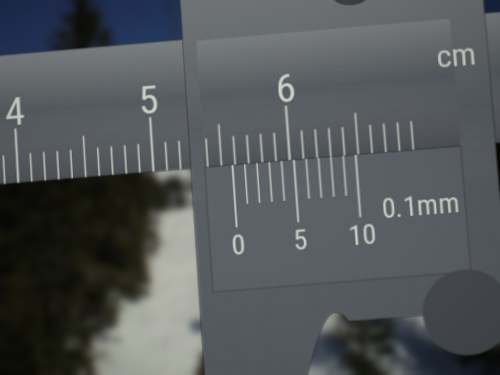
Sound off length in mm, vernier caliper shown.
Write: 55.8 mm
